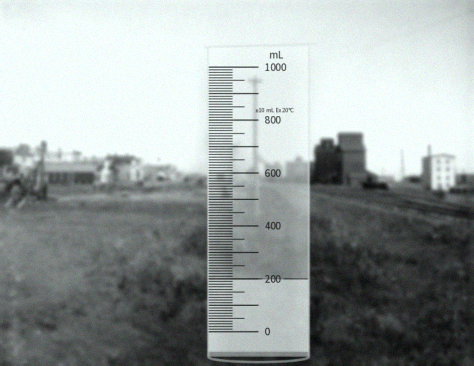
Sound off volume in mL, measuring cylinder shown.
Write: 200 mL
